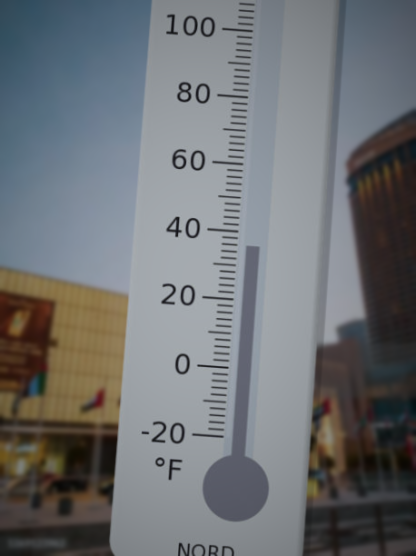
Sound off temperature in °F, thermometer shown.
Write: 36 °F
